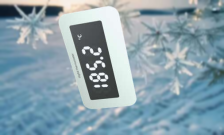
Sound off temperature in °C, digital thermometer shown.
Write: 185.2 °C
